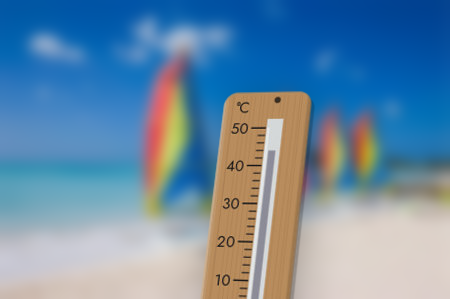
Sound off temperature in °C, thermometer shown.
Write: 44 °C
